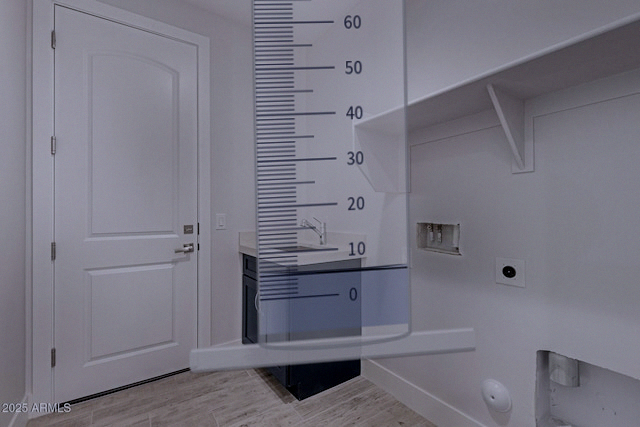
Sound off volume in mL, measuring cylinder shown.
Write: 5 mL
